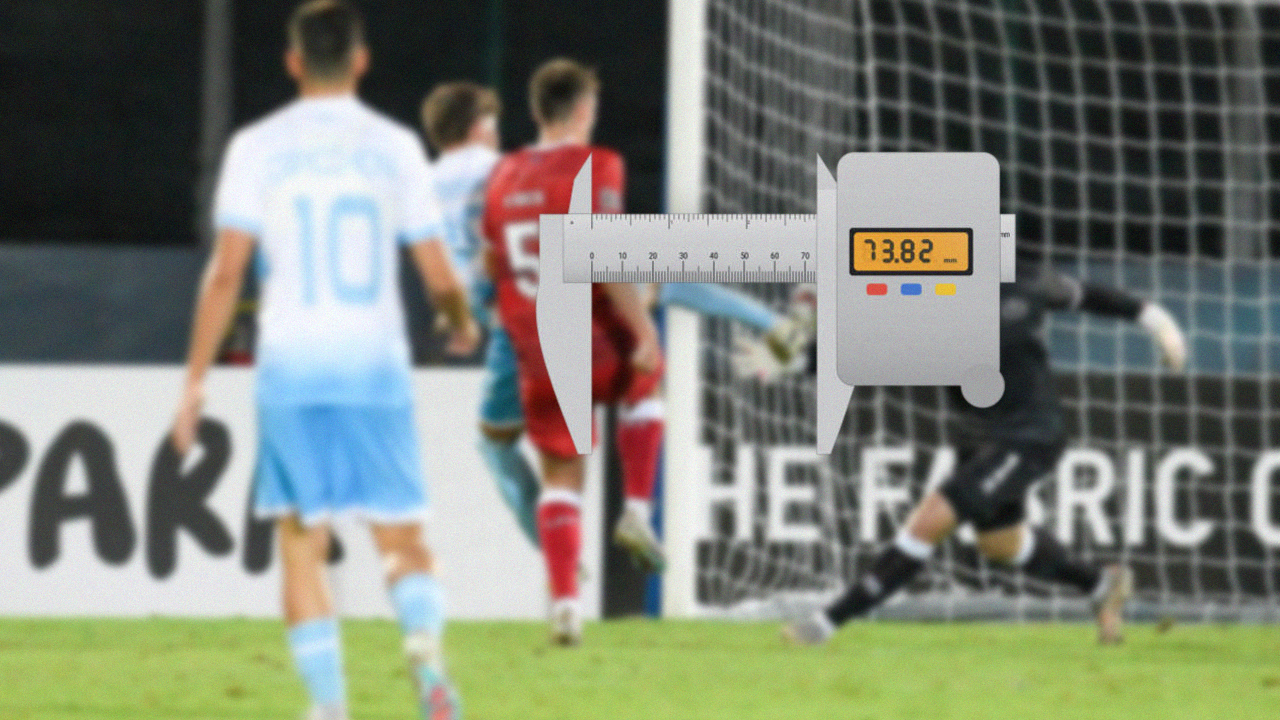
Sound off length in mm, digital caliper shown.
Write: 73.82 mm
